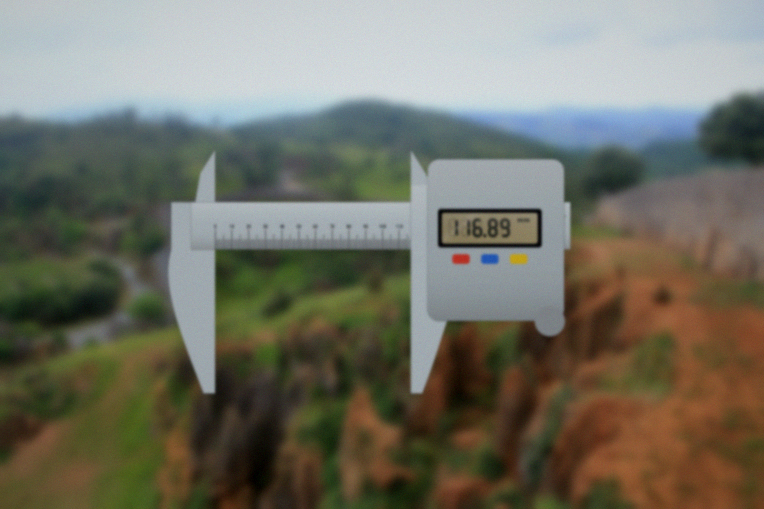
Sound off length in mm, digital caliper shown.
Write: 116.89 mm
